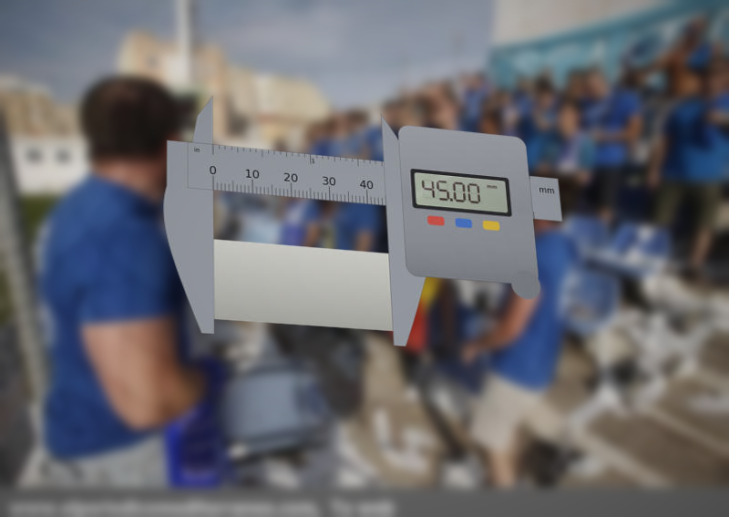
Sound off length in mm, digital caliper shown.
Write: 45.00 mm
